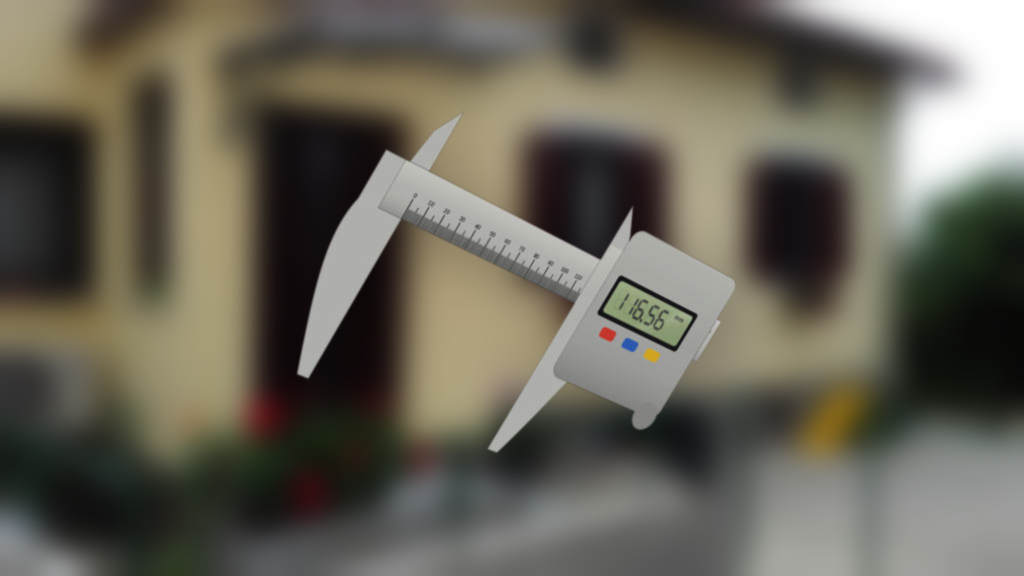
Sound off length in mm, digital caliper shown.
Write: 116.56 mm
